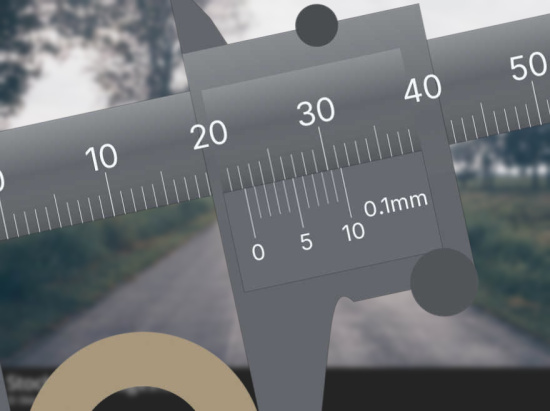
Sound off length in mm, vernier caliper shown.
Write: 22.2 mm
